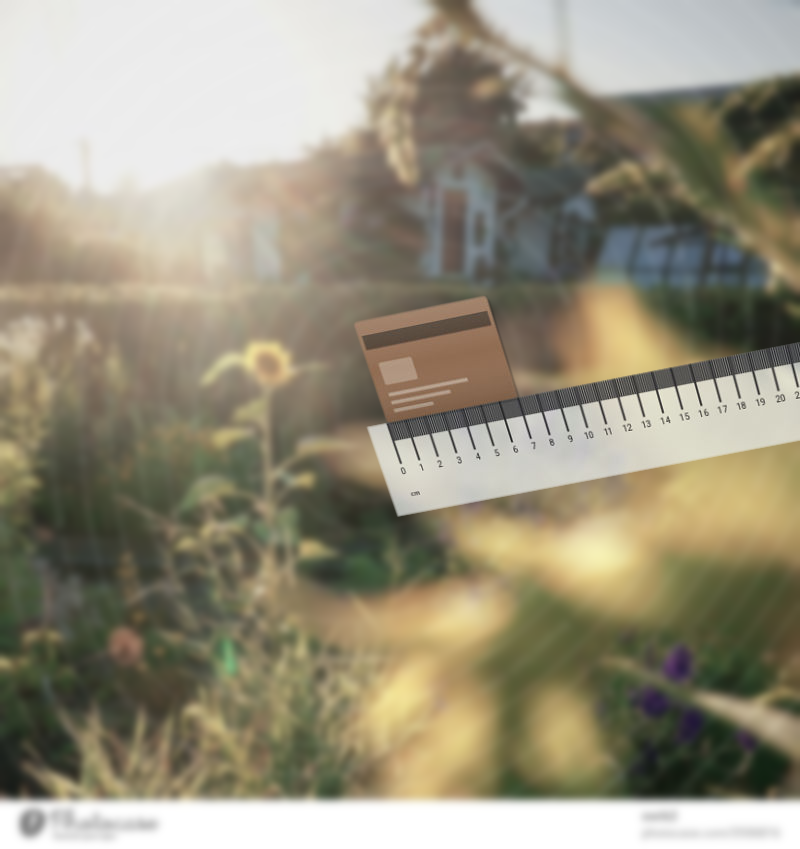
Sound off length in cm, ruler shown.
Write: 7 cm
